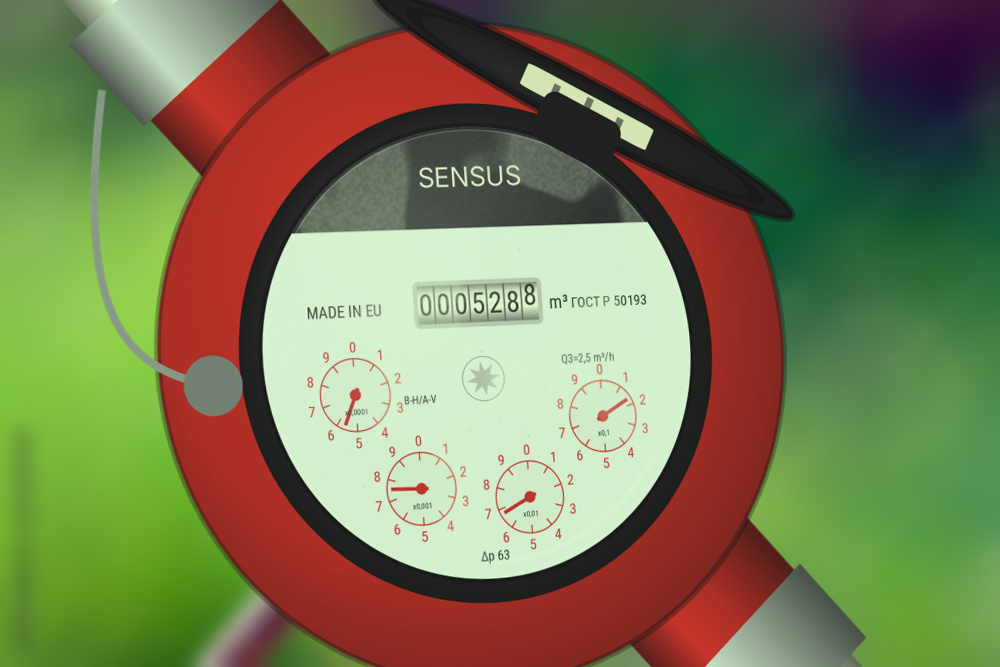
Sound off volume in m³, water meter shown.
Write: 5288.1675 m³
